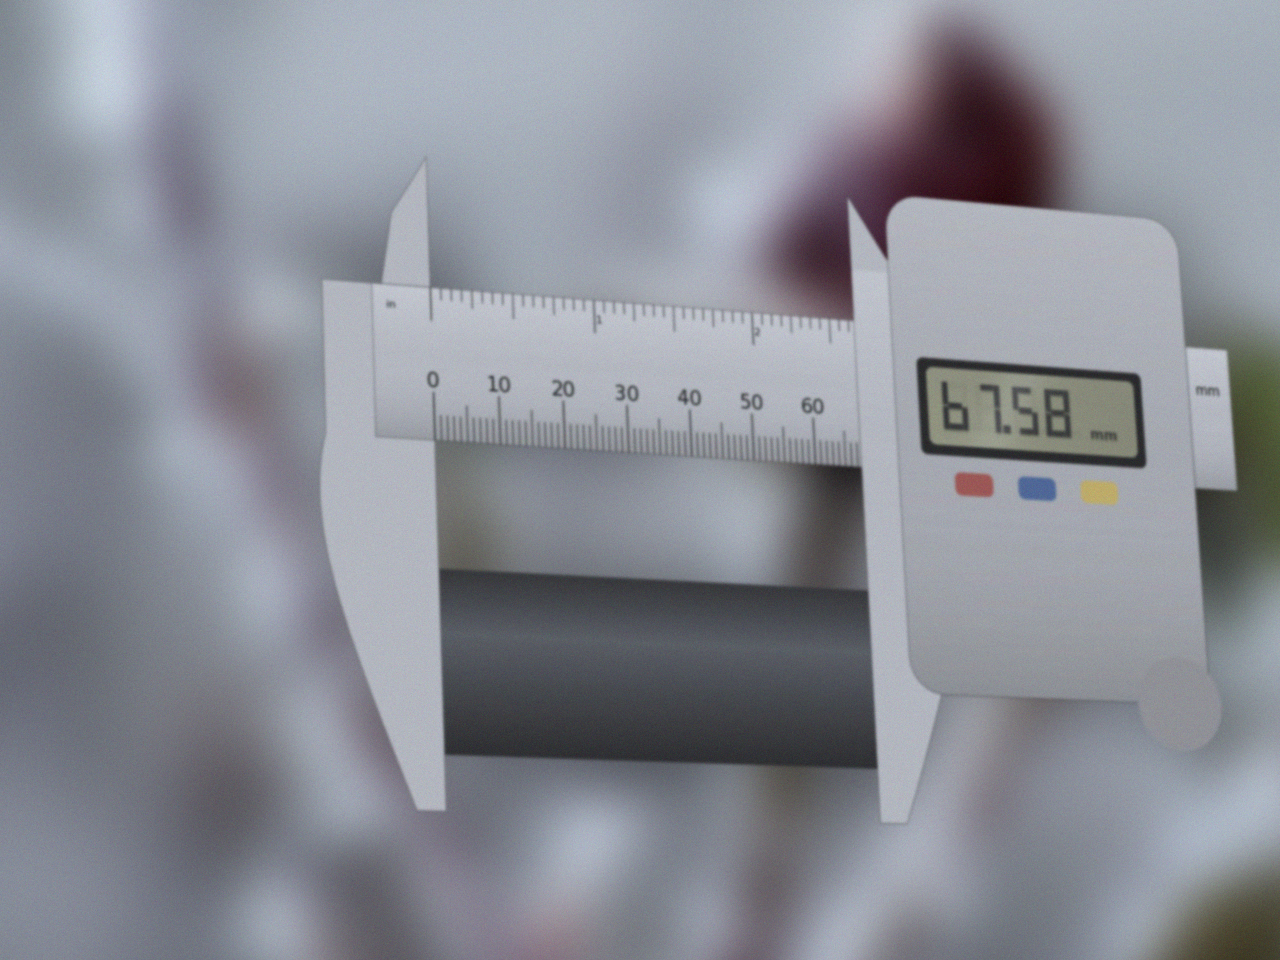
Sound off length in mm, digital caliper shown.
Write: 67.58 mm
